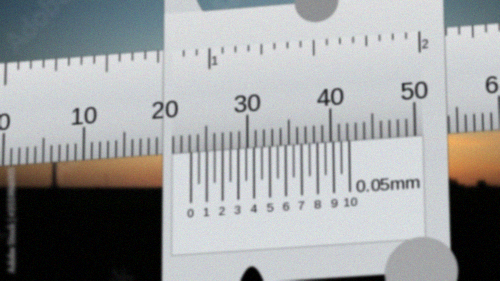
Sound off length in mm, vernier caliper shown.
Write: 23.2 mm
